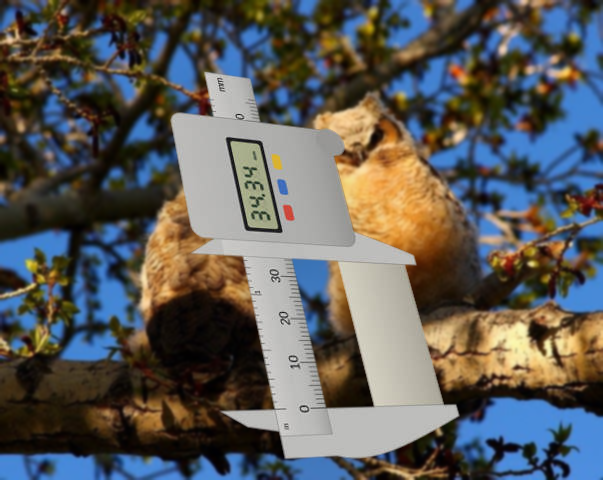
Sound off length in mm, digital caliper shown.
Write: 34.34 mm
